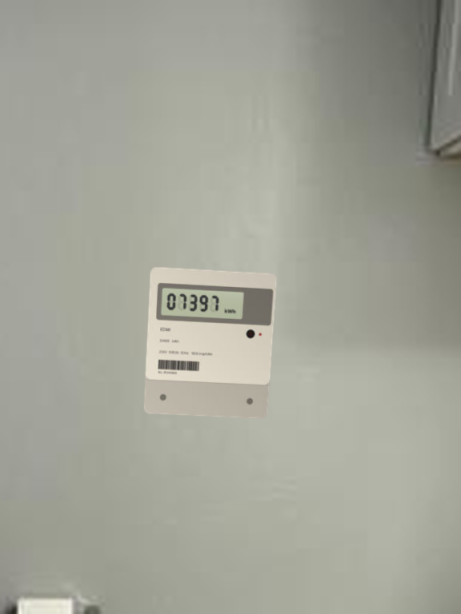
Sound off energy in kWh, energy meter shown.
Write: 7397 kWh
